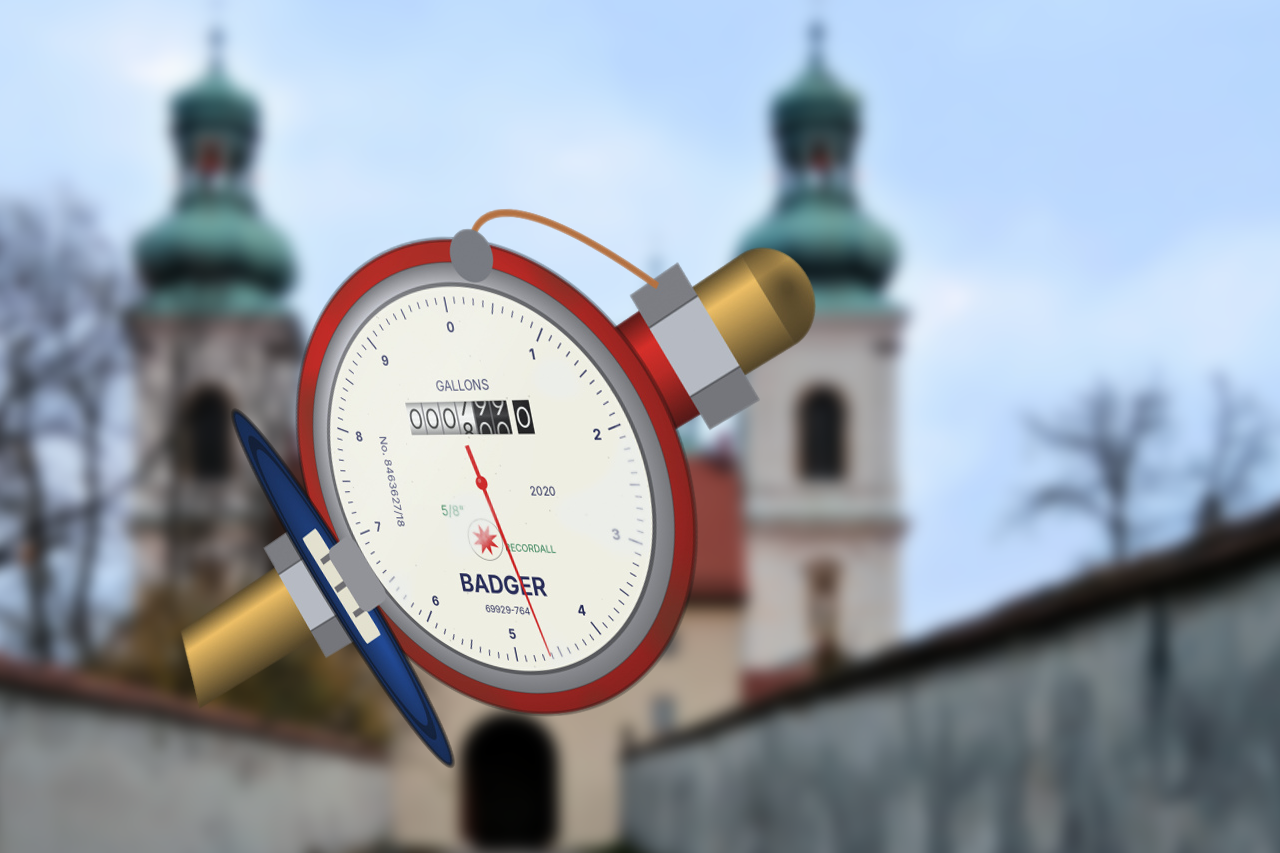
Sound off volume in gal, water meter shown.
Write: 7994.6 gal
